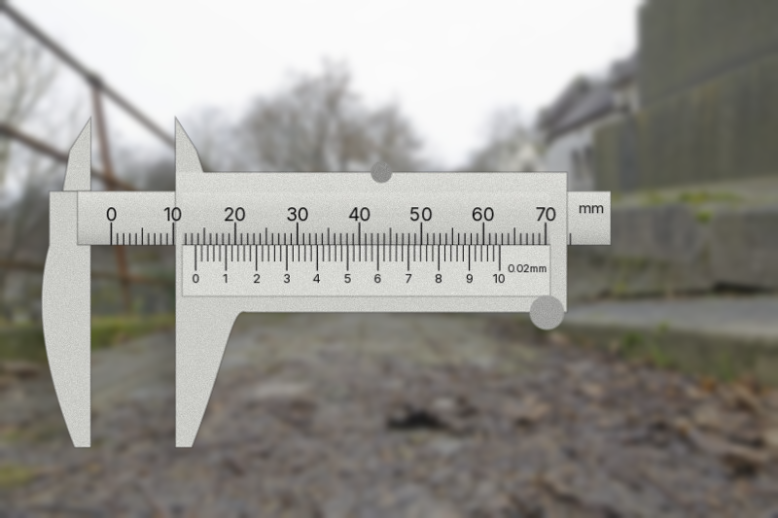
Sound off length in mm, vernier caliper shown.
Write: 13.6 mm
